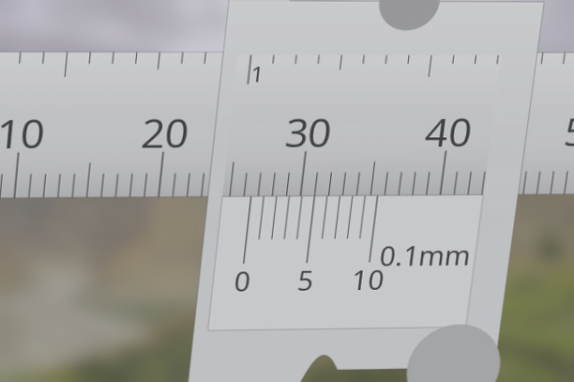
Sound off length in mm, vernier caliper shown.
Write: 26.5 mm
